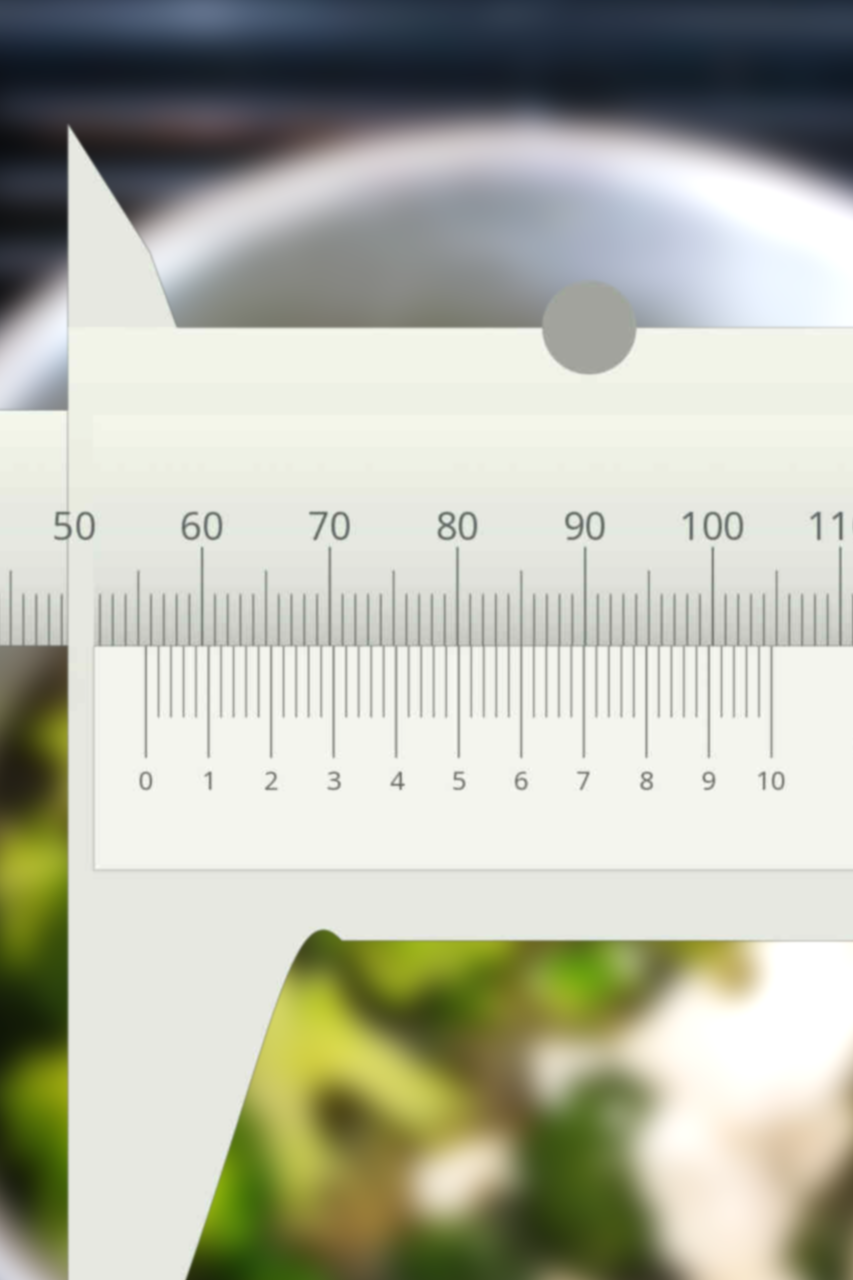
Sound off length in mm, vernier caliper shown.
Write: 55.6 mm
